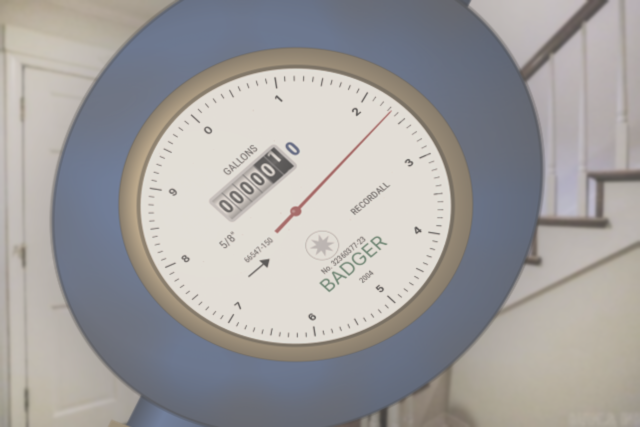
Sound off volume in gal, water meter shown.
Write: 12.3 gal
